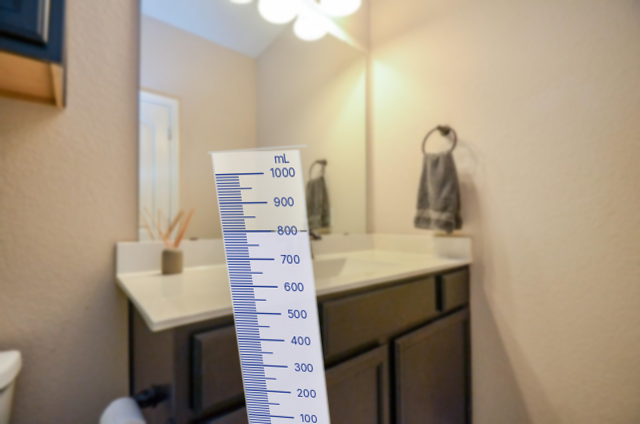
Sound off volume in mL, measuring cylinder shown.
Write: 800 mL
